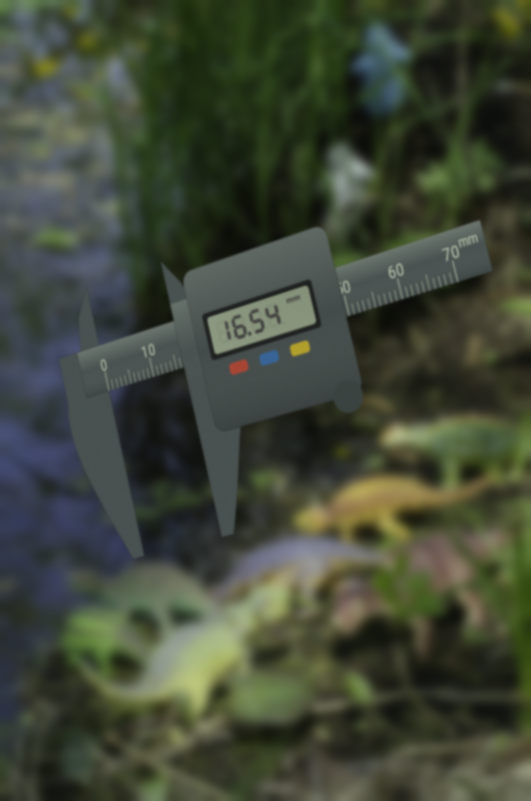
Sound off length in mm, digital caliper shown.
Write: 16.54 mm
